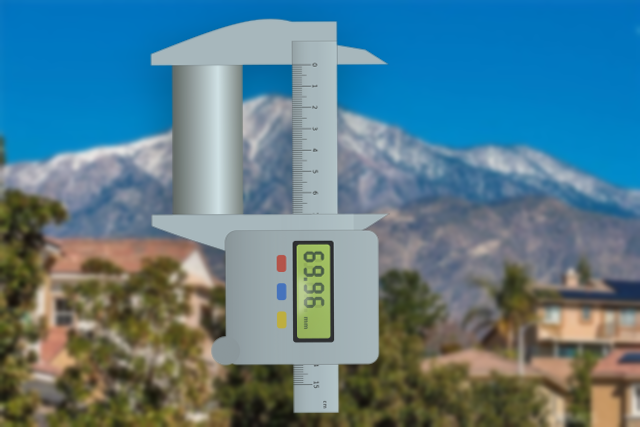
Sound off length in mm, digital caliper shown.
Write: 69.96 mm
